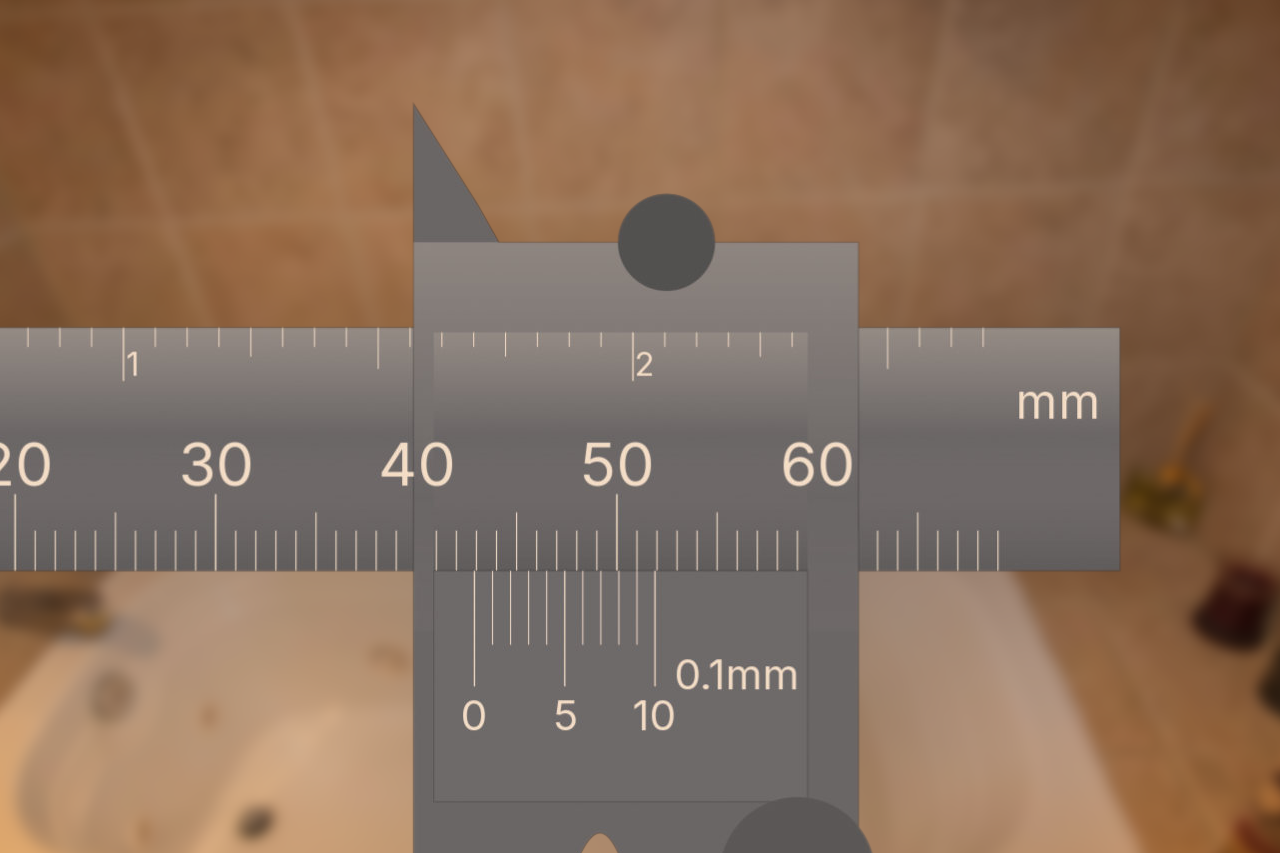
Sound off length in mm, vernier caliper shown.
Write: 42.9 mm
